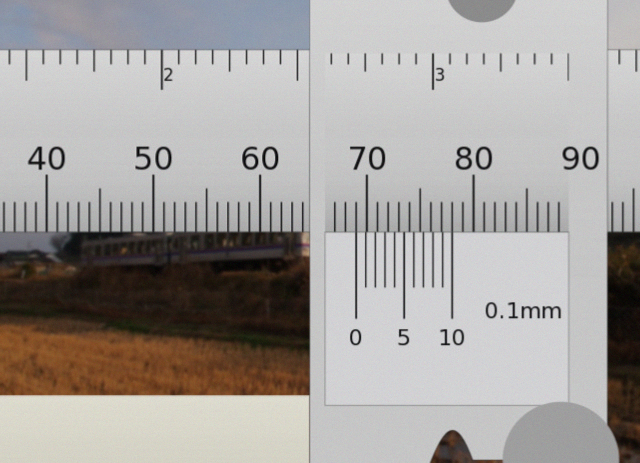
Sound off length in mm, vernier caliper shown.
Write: 69.0 mm
